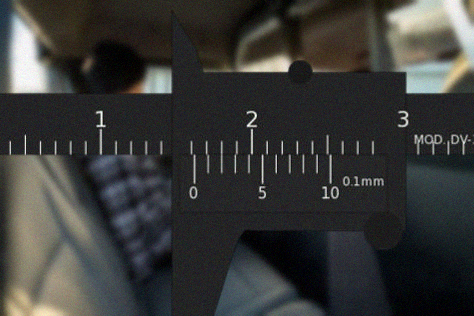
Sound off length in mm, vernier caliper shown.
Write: 16.2 mm
